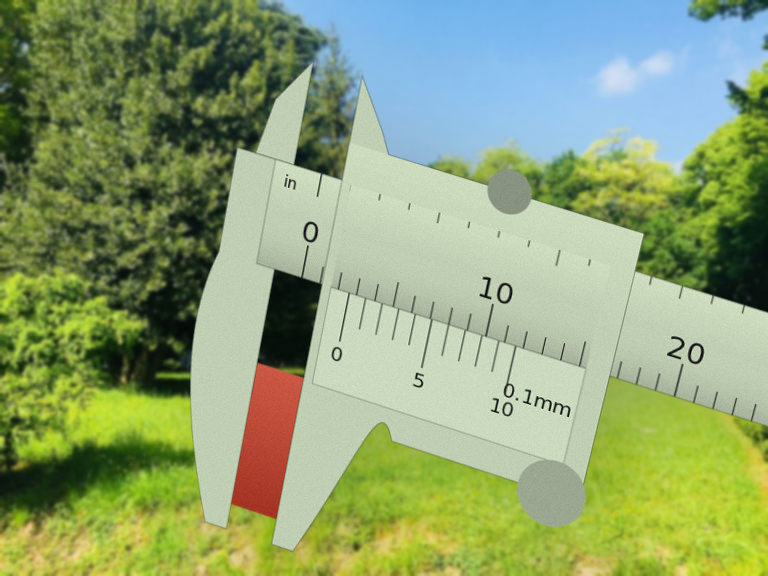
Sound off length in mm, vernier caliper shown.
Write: 2.6 mm
